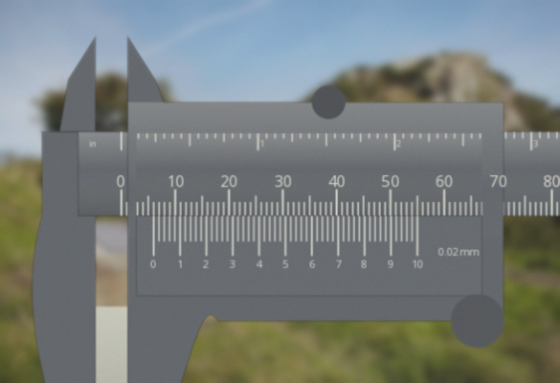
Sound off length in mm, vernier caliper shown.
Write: 6.0 mm
